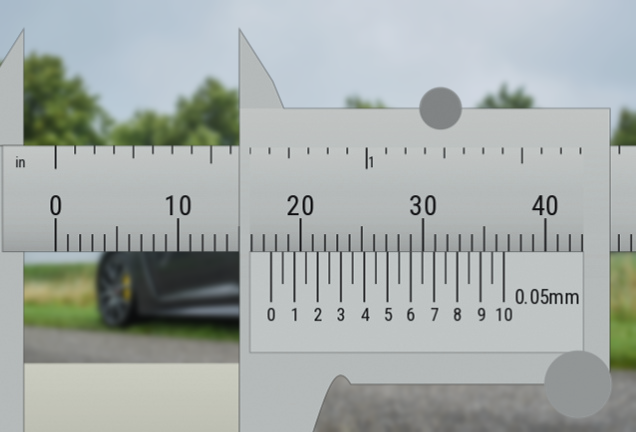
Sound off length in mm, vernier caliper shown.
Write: 17.6 mm
